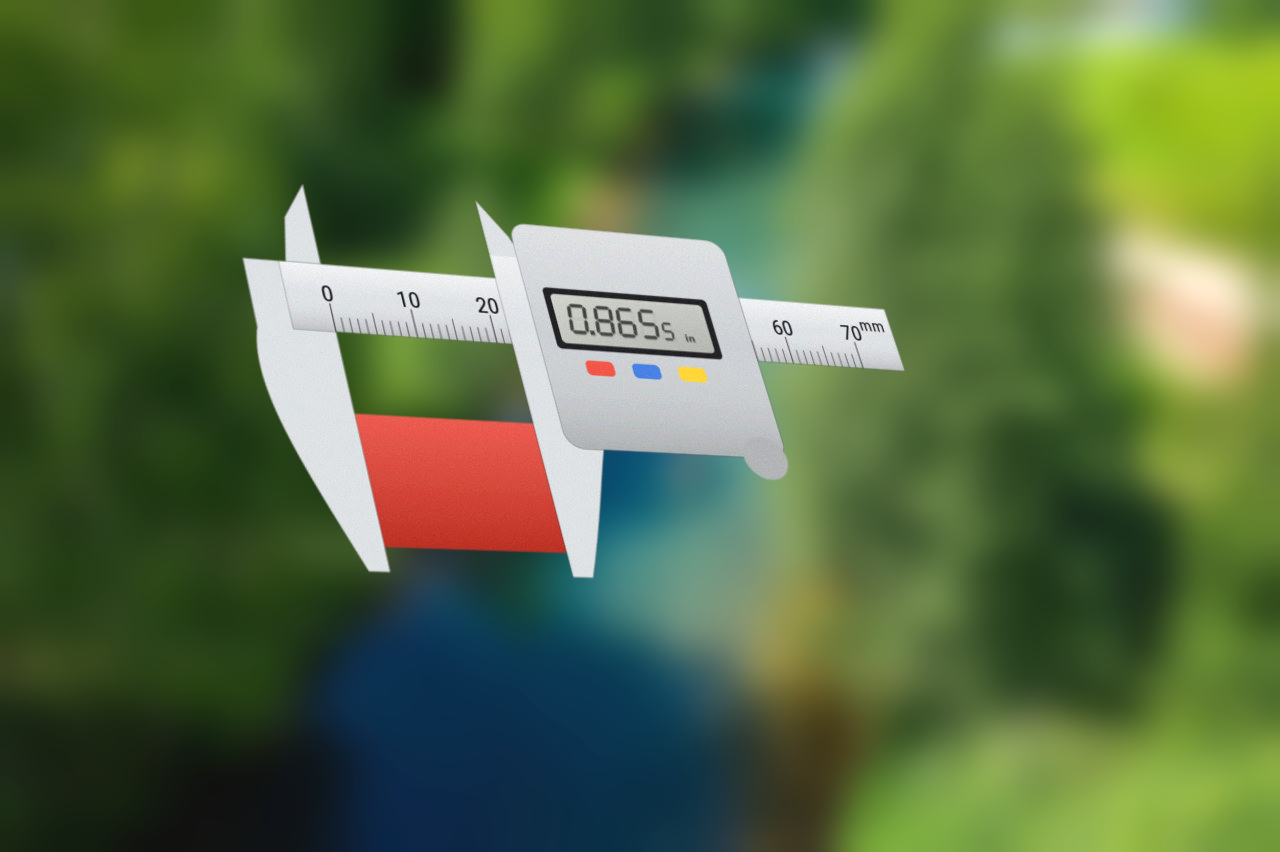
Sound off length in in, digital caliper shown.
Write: 0.8655 in
